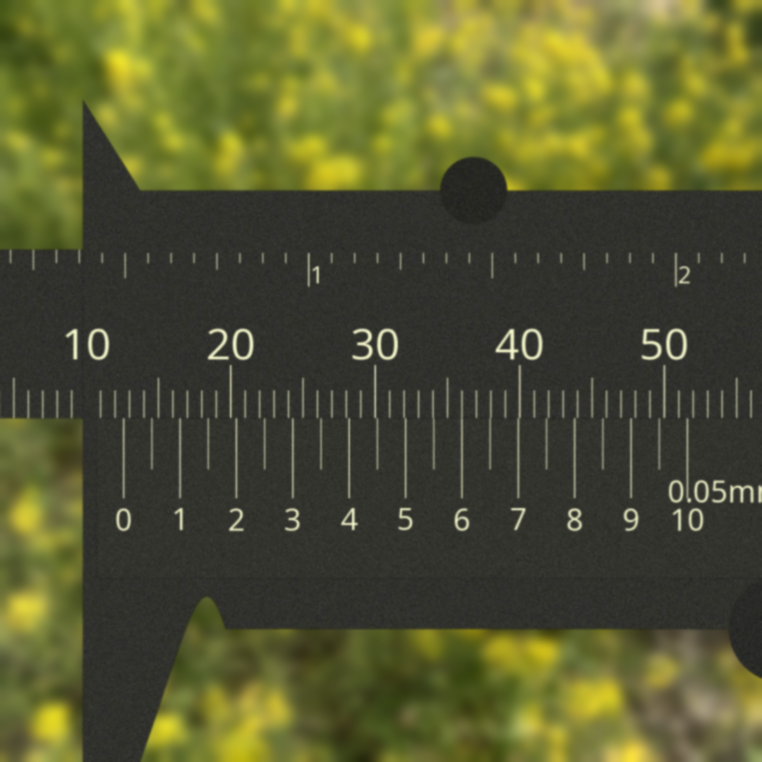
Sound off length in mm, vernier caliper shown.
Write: 12.6 mm
